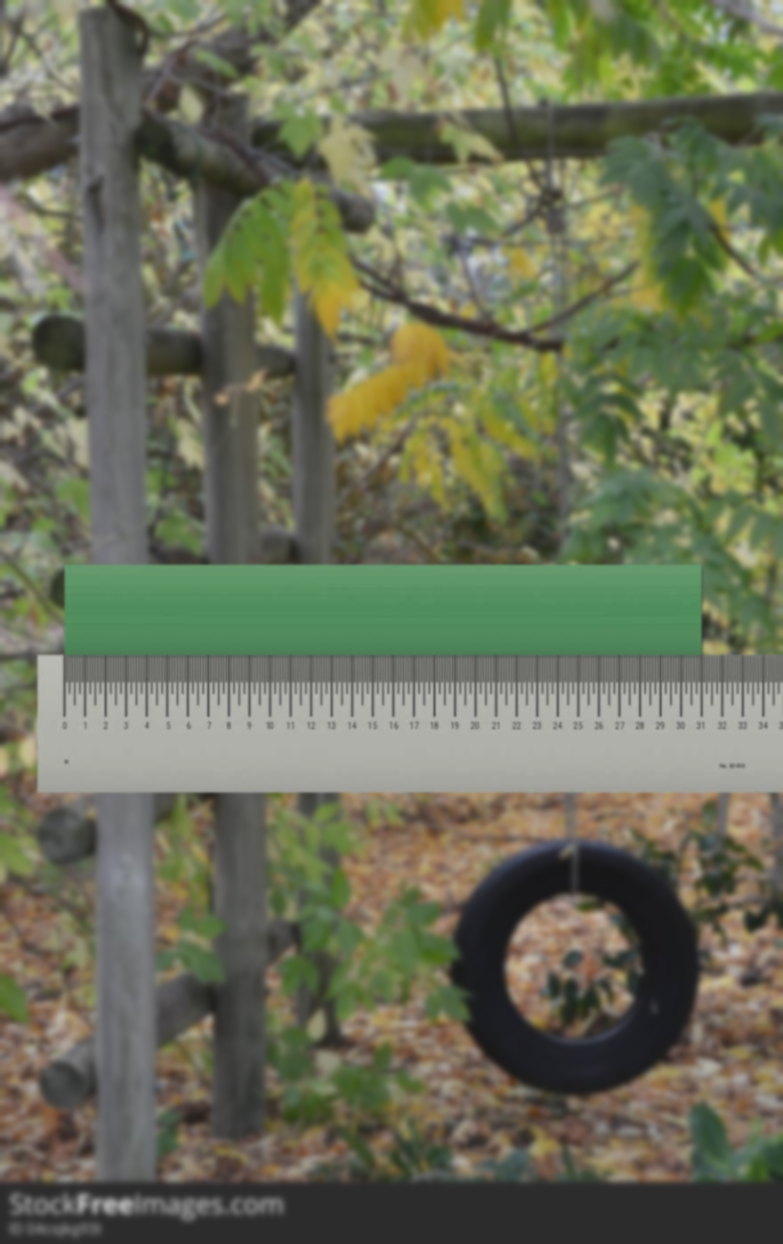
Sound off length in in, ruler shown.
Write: 31 in
